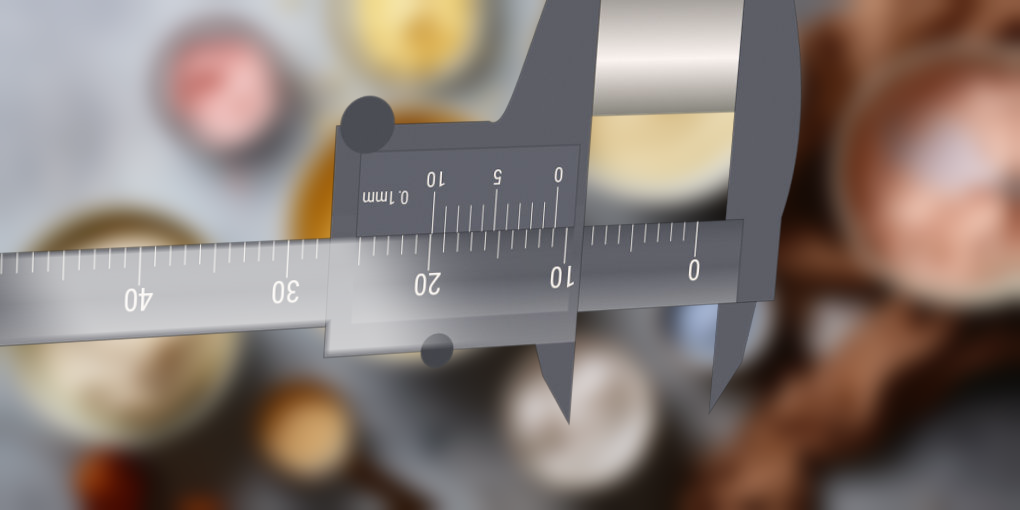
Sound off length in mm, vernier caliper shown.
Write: 10.9 mm
